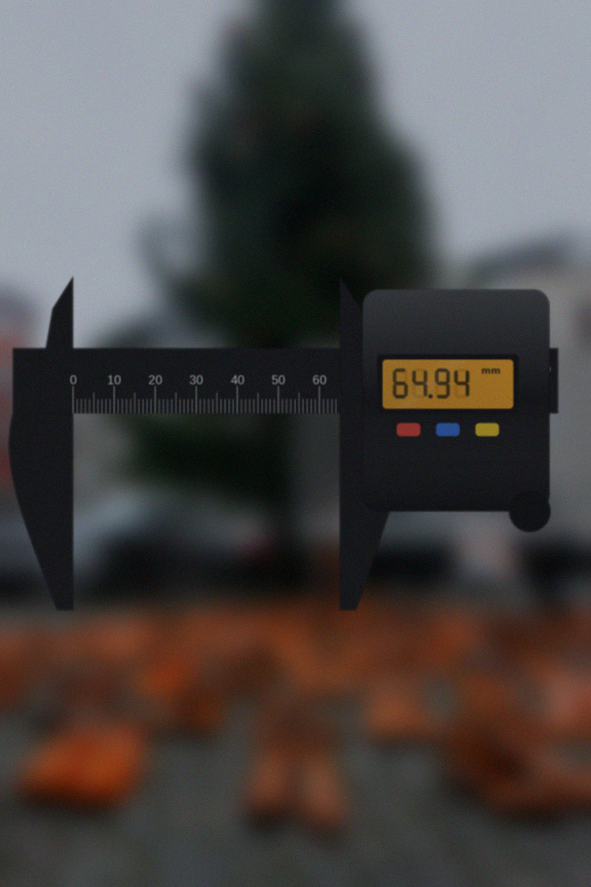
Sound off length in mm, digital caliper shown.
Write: 64.94 mm
